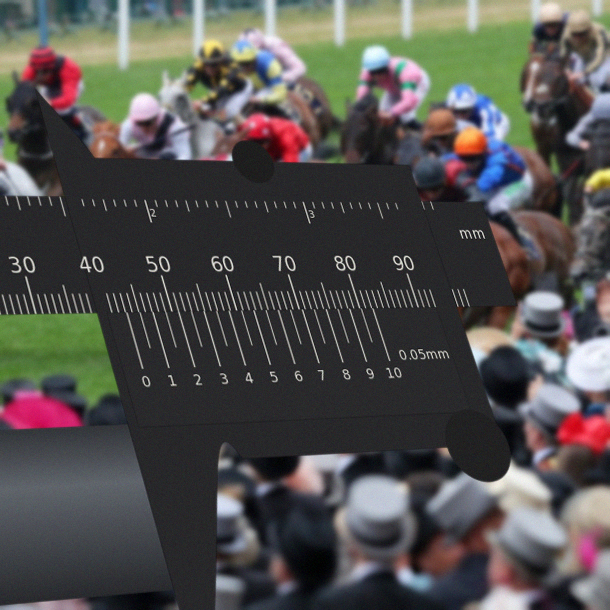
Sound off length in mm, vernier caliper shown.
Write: 43.2 mm
